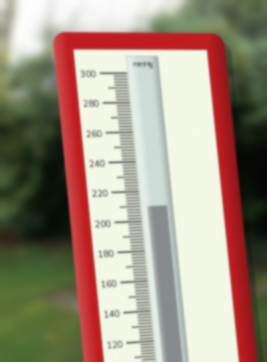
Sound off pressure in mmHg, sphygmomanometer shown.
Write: 210 mmHg
